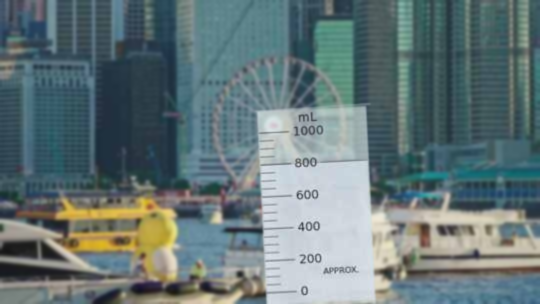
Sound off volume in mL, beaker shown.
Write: 800 mL
